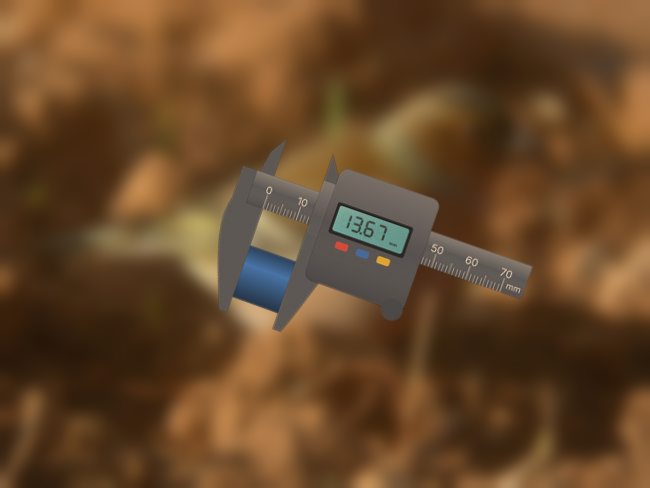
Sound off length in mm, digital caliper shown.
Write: 13.67 mm
